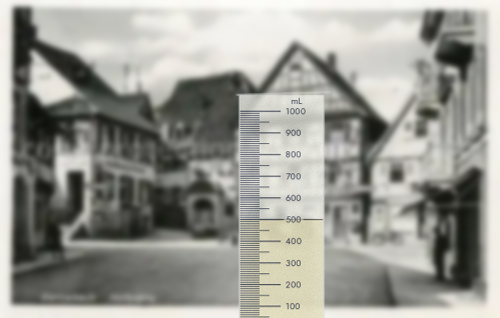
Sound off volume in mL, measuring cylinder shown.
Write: 500 mL
